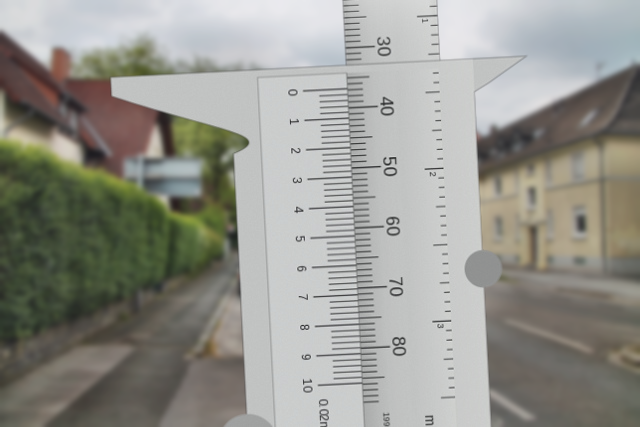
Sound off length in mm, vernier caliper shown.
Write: 36.8 mm
